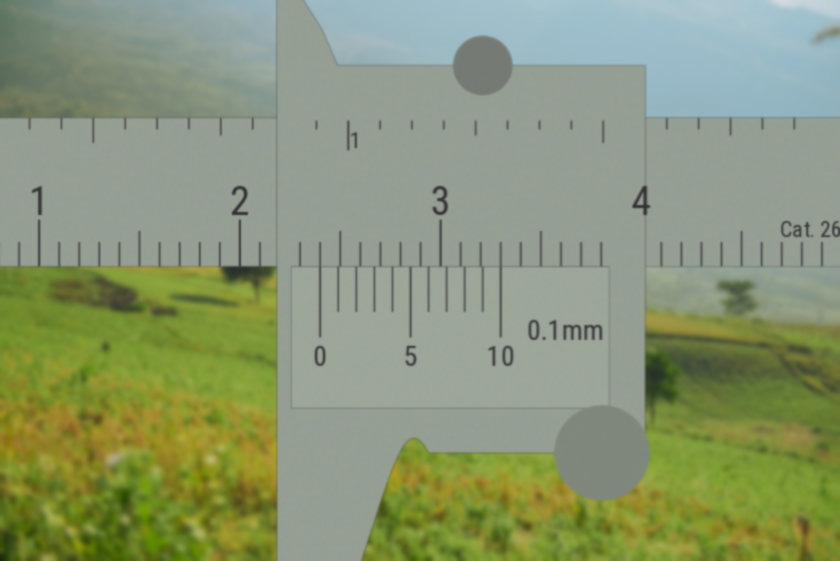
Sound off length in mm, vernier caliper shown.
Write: 24.0 mm
